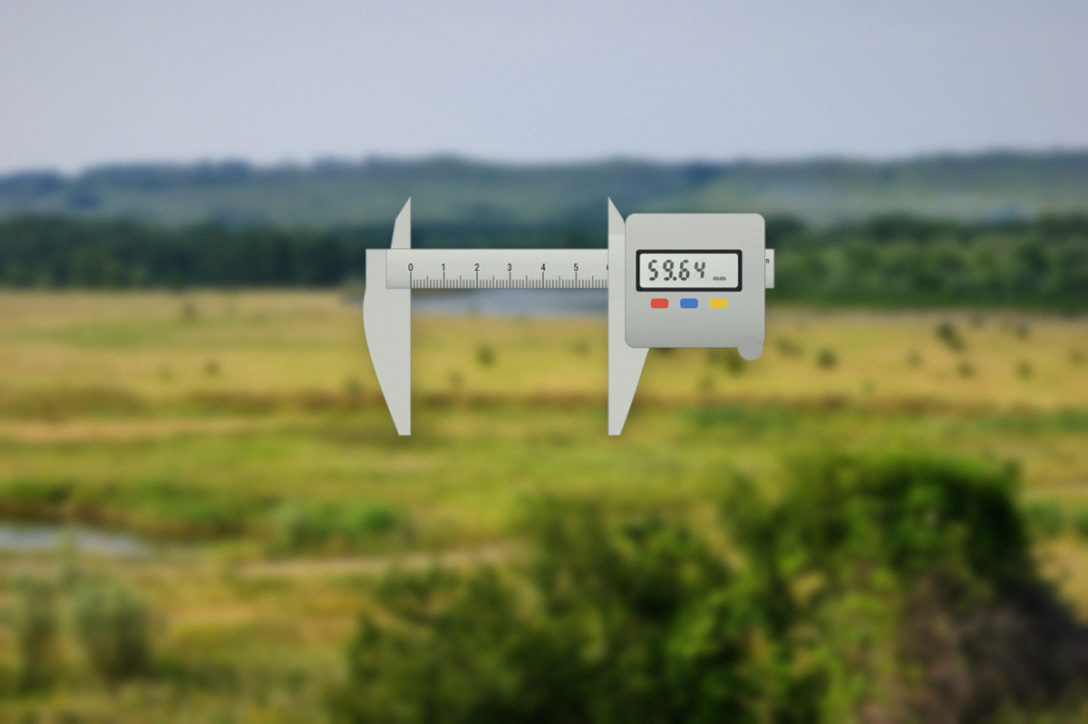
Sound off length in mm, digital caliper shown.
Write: 59.64 mm
